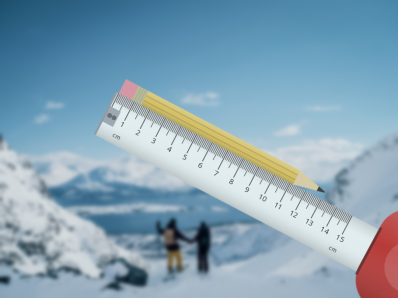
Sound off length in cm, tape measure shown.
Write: 13 cm
